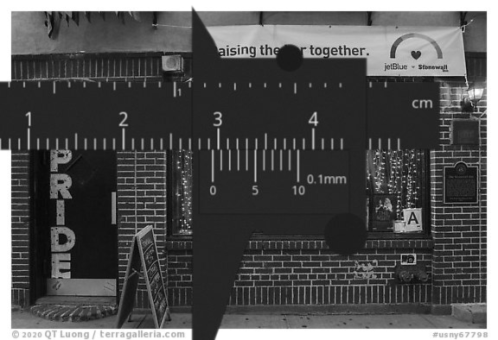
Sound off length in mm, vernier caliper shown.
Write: 29.4 mm
